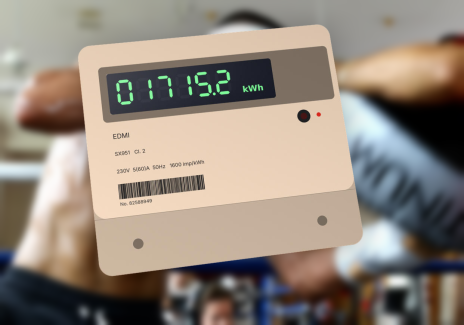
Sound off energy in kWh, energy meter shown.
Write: 1715.2 kWh
